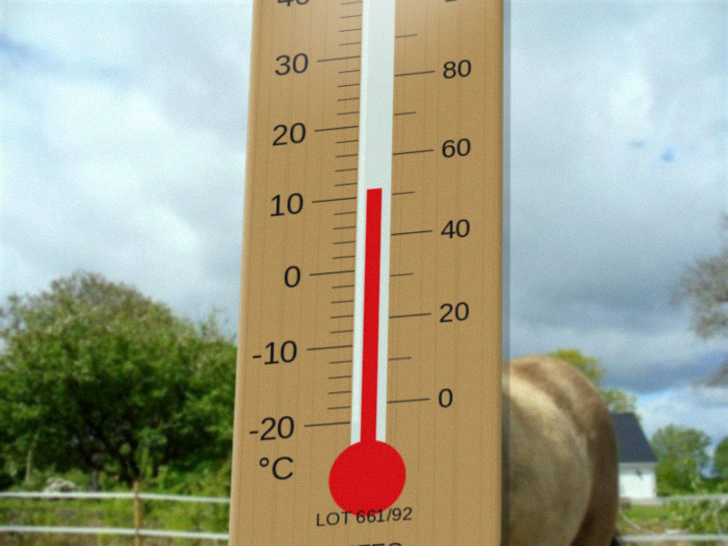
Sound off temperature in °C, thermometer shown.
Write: 11 °C
